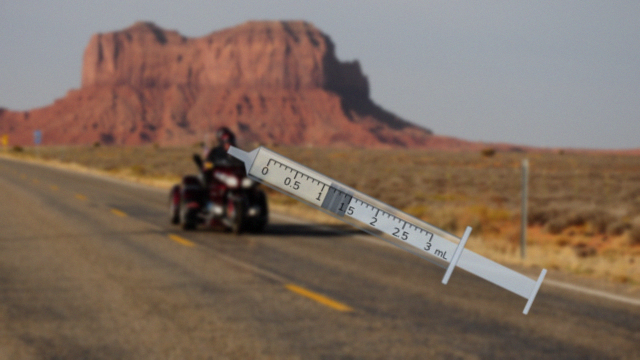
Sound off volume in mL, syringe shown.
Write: 1.1 mL
